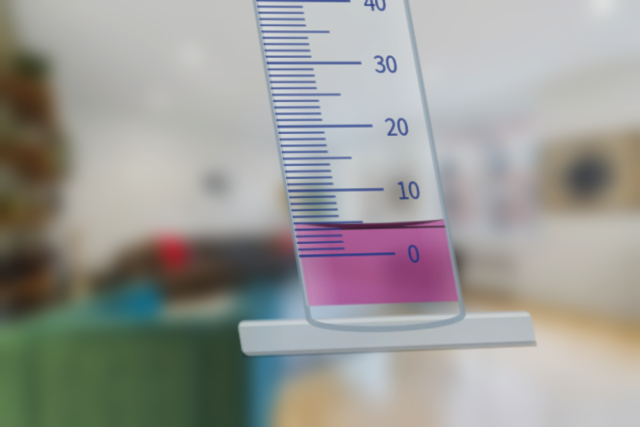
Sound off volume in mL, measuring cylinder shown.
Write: 4 mL
